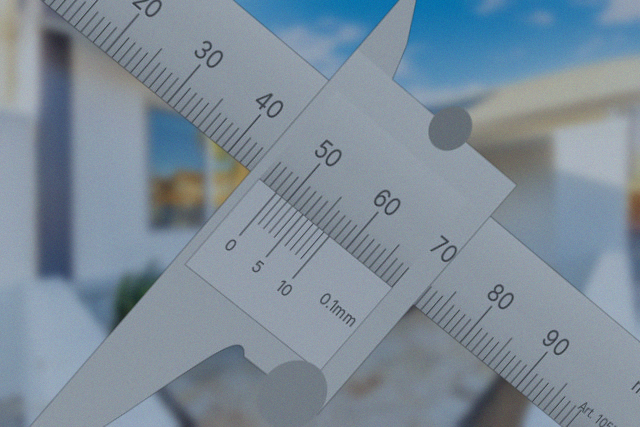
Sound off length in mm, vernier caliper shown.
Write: 48.2 mm
